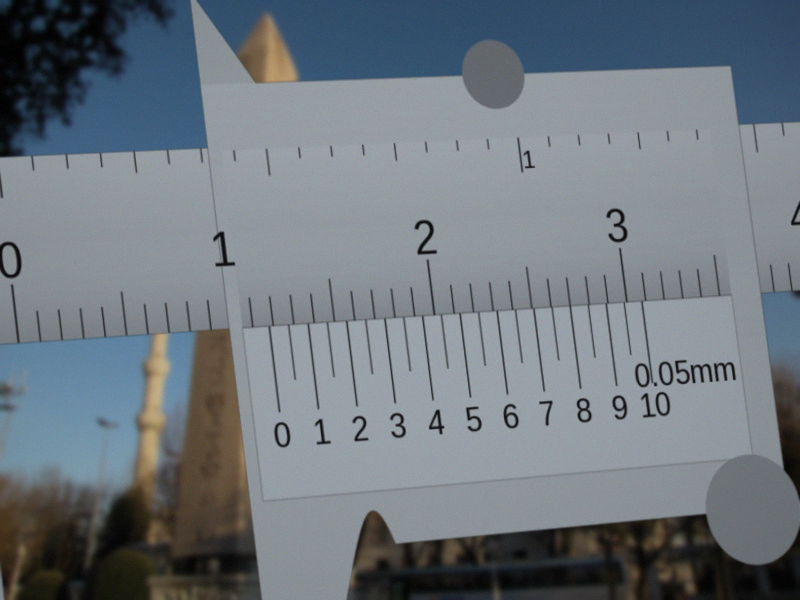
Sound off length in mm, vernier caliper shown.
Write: 11.8 mm
